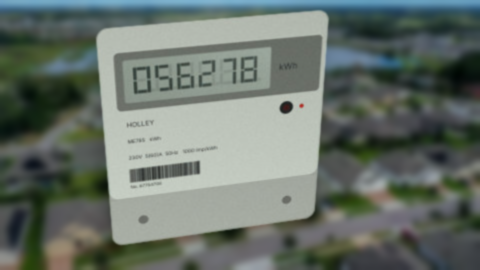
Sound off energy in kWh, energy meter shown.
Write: 56278 kWh
